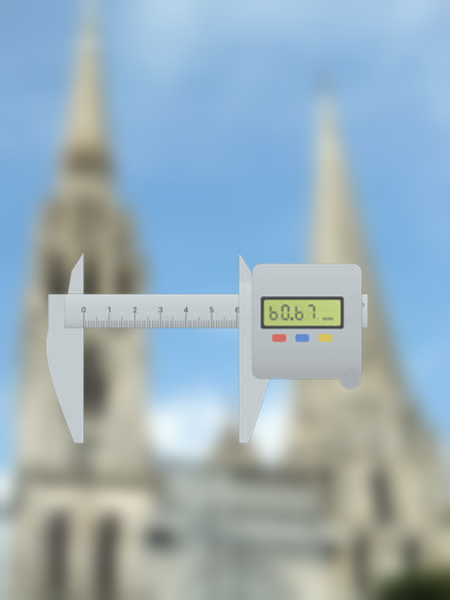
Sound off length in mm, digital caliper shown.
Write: 60.67 mm
